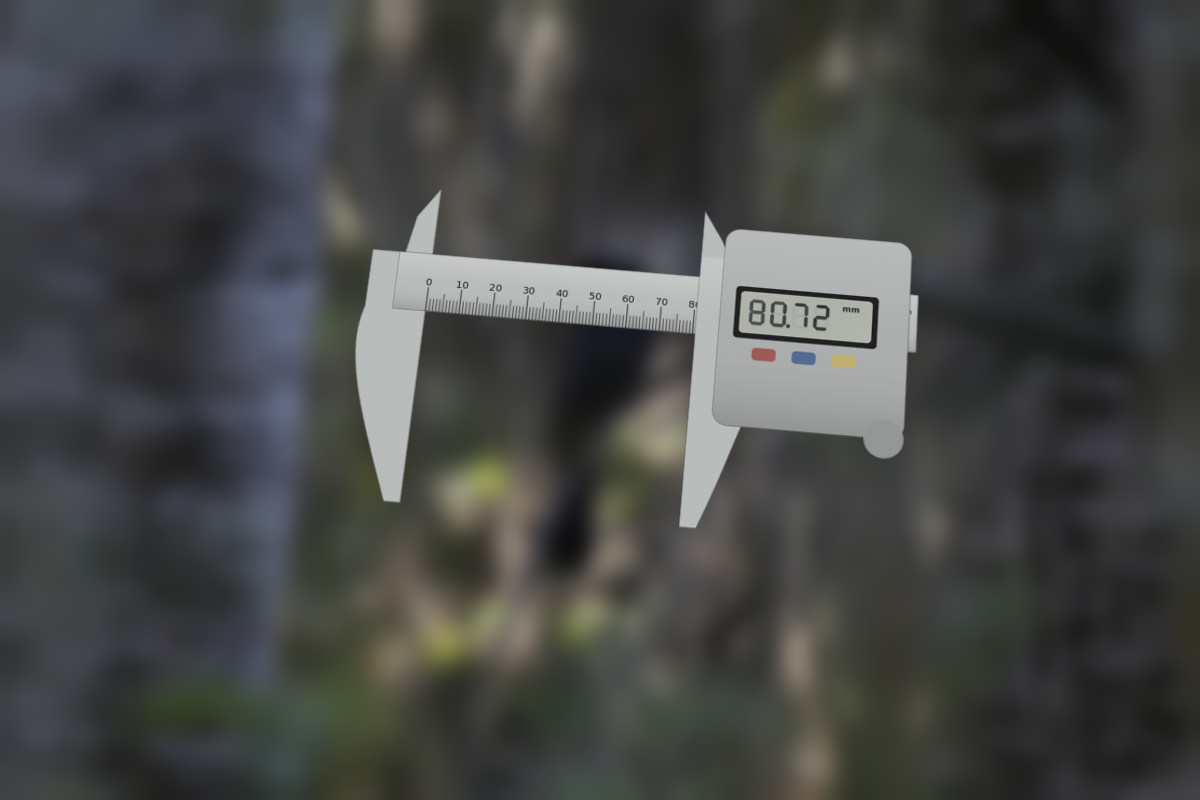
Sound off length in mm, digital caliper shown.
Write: 80.72 mm
